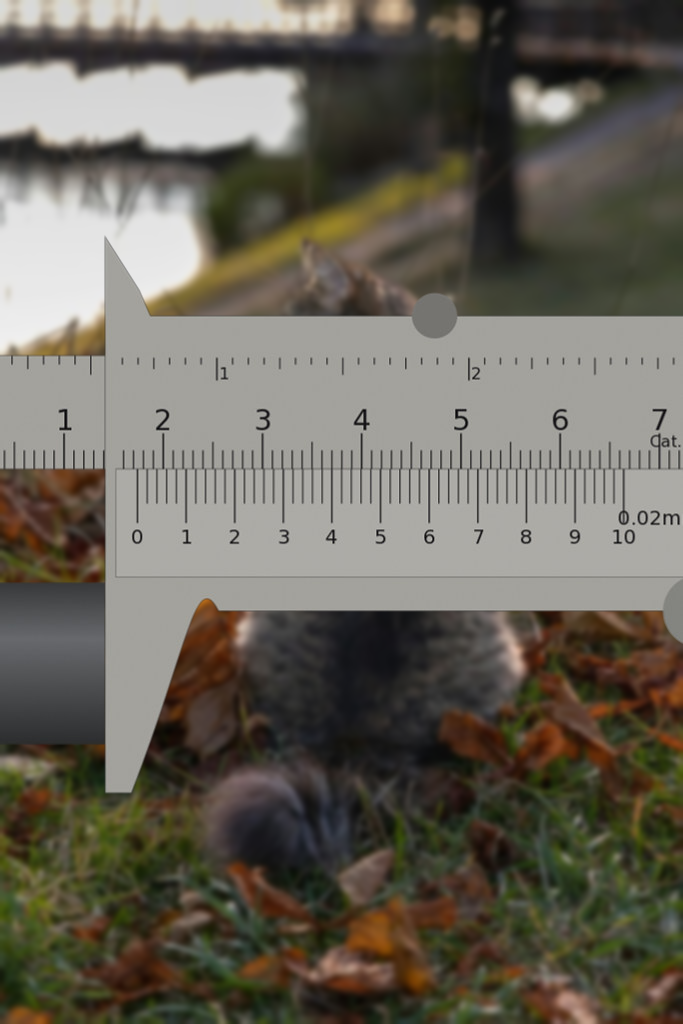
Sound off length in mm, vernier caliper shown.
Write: 17.4 mm
